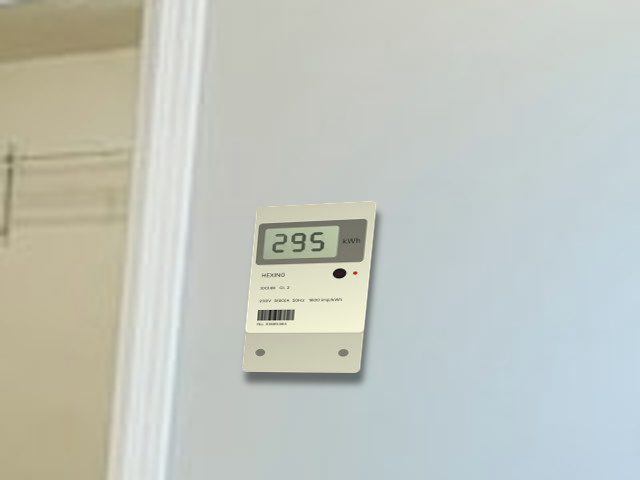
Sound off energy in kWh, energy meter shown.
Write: 295 kWh
